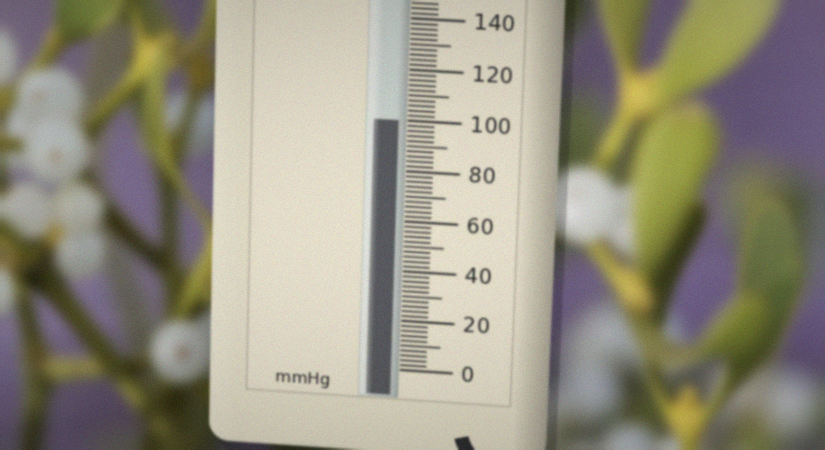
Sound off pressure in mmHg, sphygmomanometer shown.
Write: 100 mmHg
